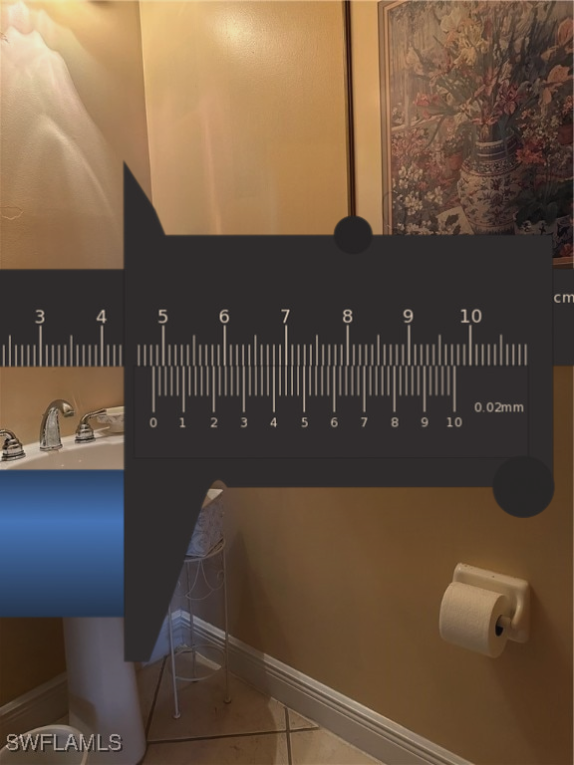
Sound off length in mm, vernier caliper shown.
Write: 48.4 mm
